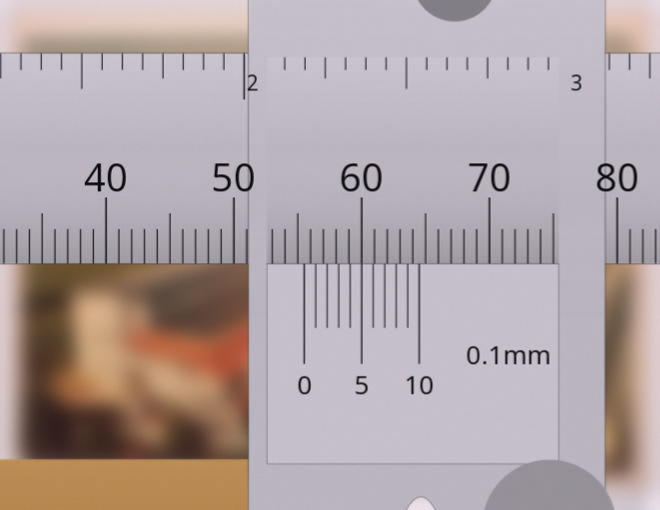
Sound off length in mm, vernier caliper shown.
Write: 55.5 mm
